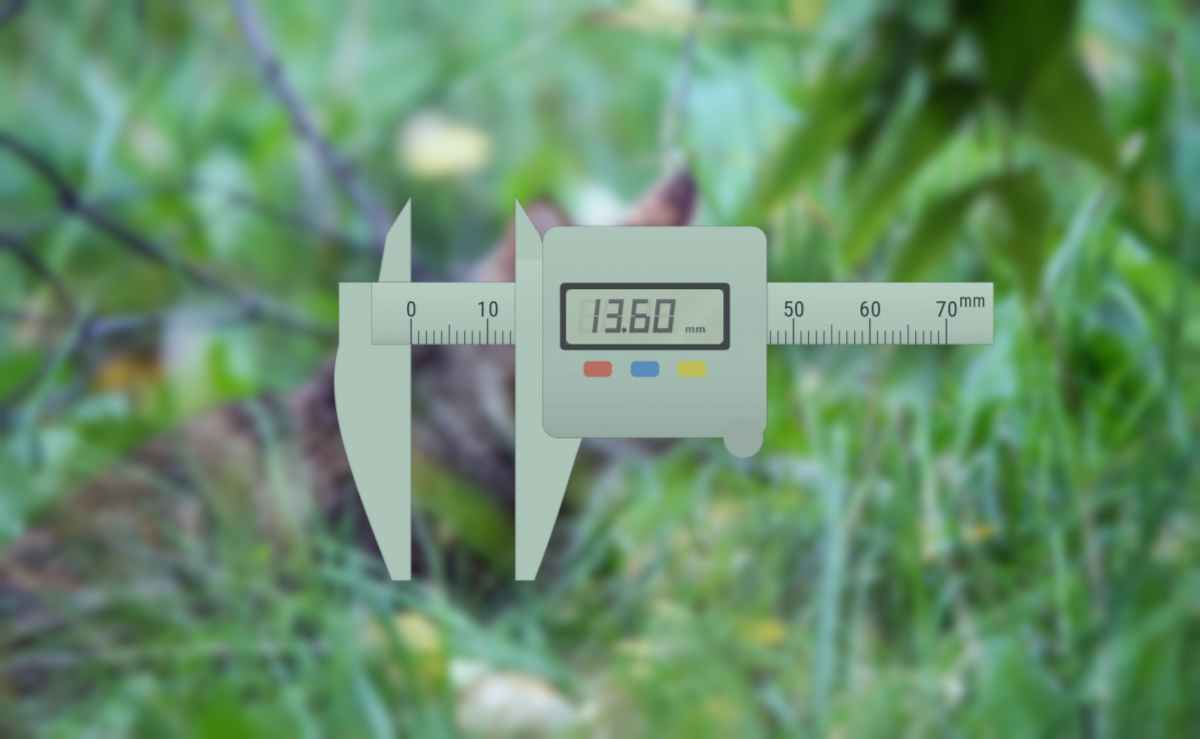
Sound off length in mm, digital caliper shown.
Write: 13.60 mm
